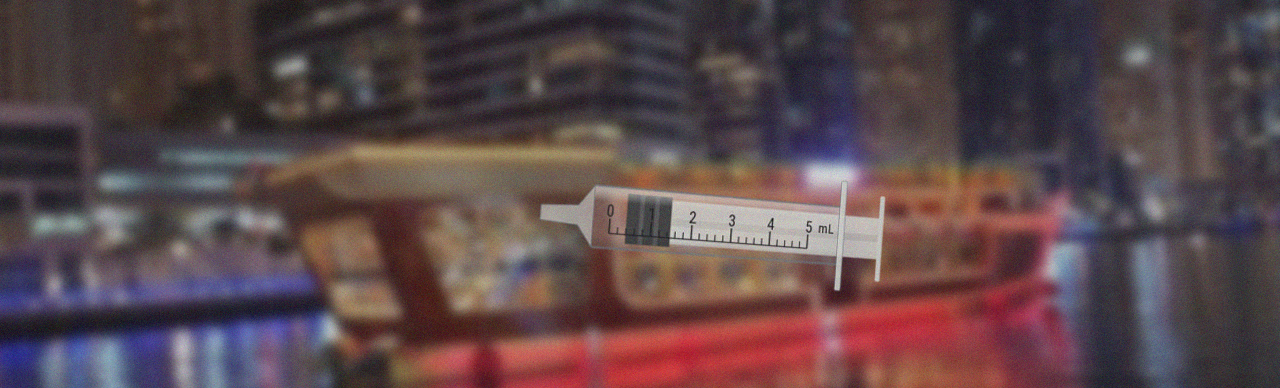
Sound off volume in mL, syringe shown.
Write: 0.4 mL
